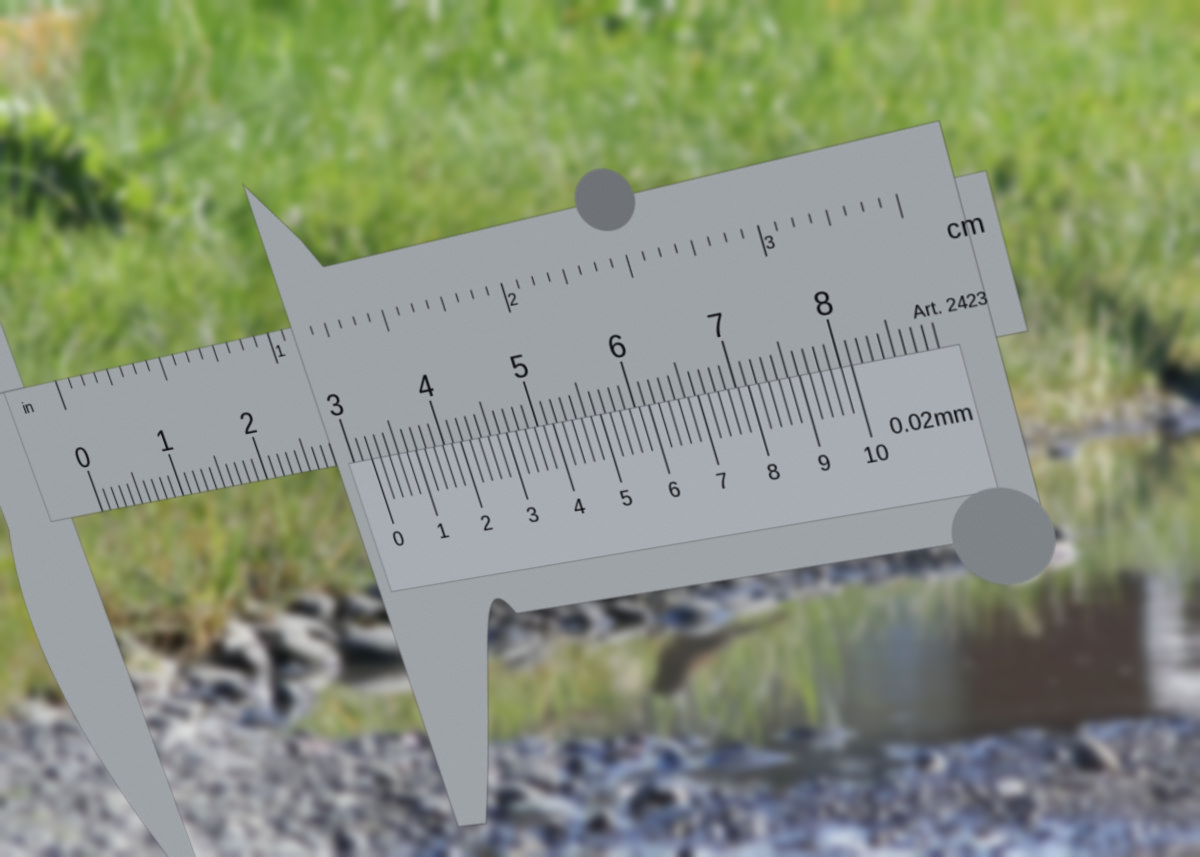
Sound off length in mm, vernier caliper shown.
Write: 32.0 mm
